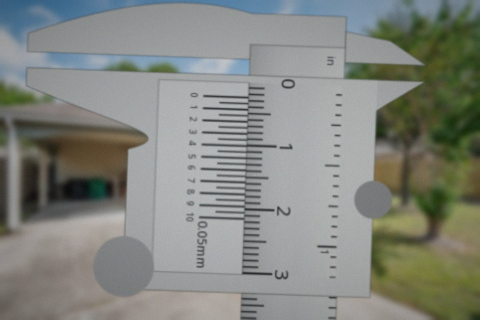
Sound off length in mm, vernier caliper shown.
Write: 2.5 mm
